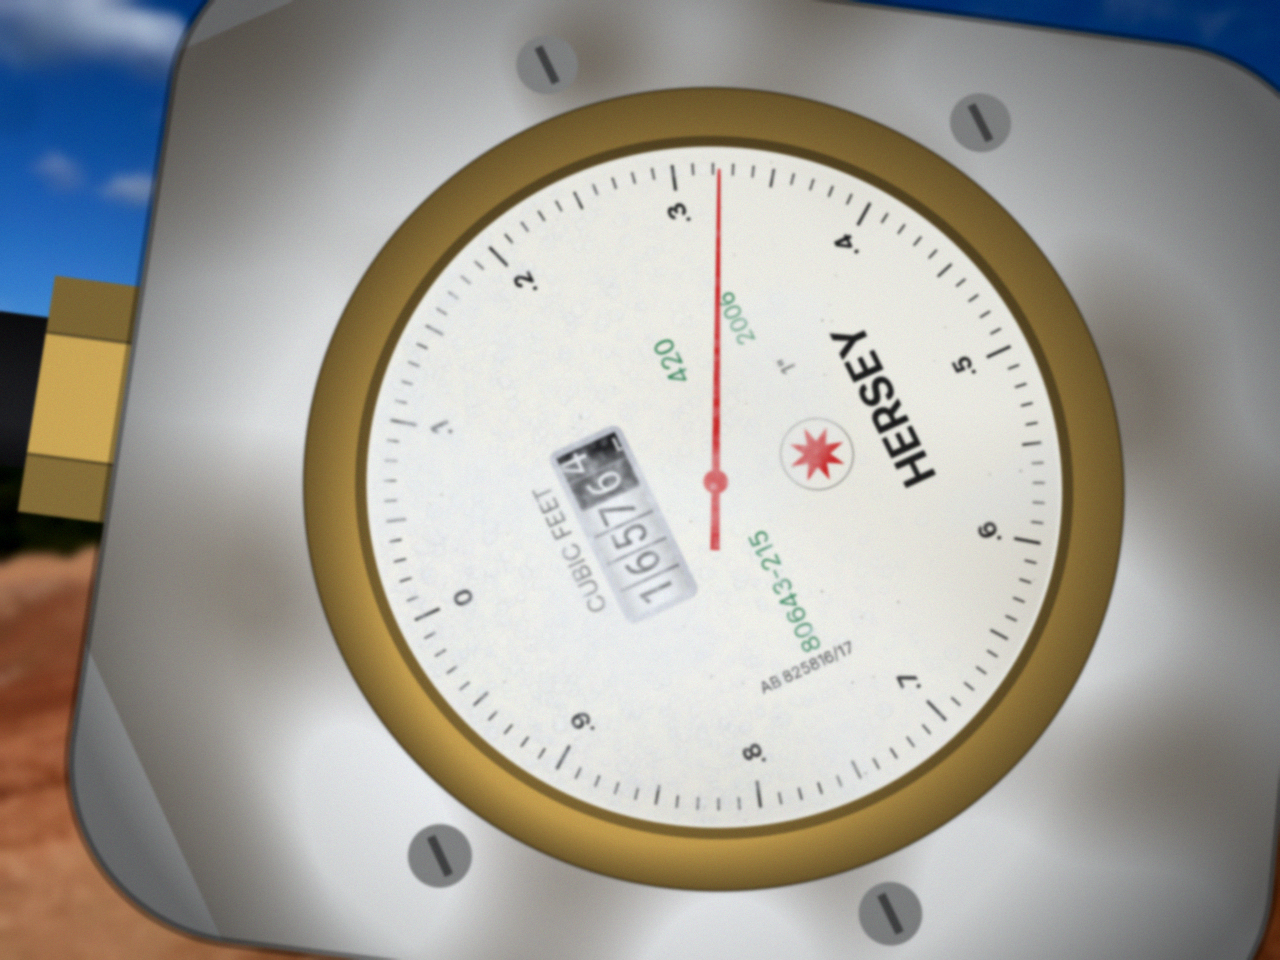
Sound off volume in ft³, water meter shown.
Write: 165764.32 ft³
